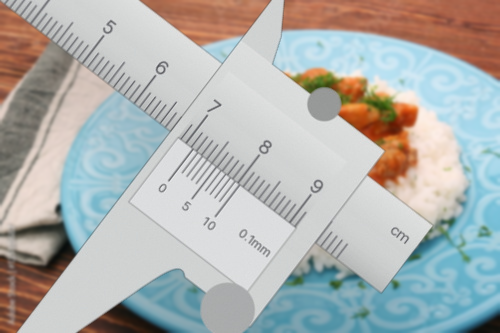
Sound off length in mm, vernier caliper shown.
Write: 71.4 mm
